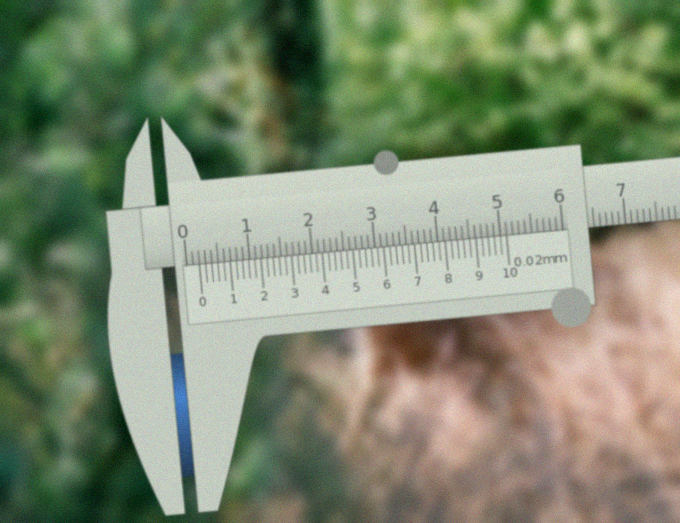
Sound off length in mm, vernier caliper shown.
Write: 2.0 mm
